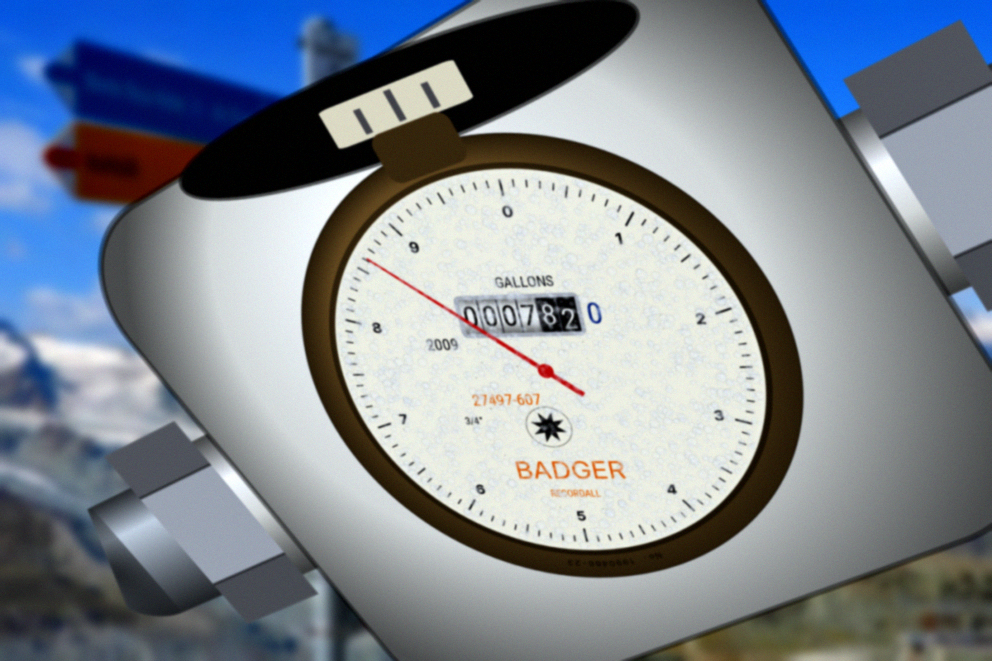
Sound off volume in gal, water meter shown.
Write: 7818.6 gal
